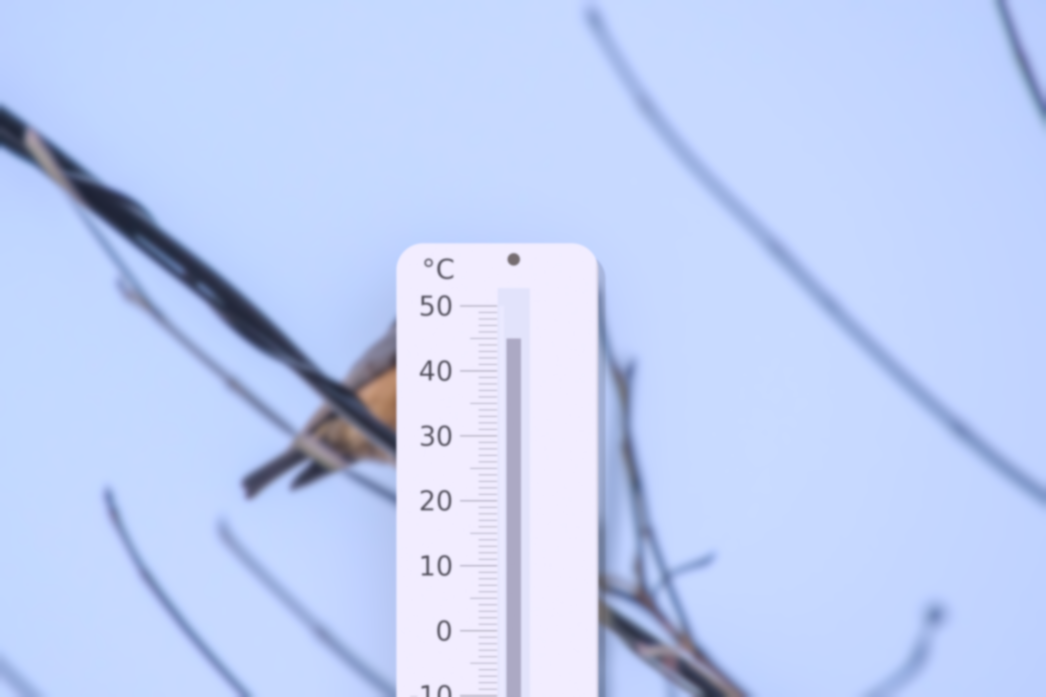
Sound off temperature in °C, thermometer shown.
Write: 45 °C
